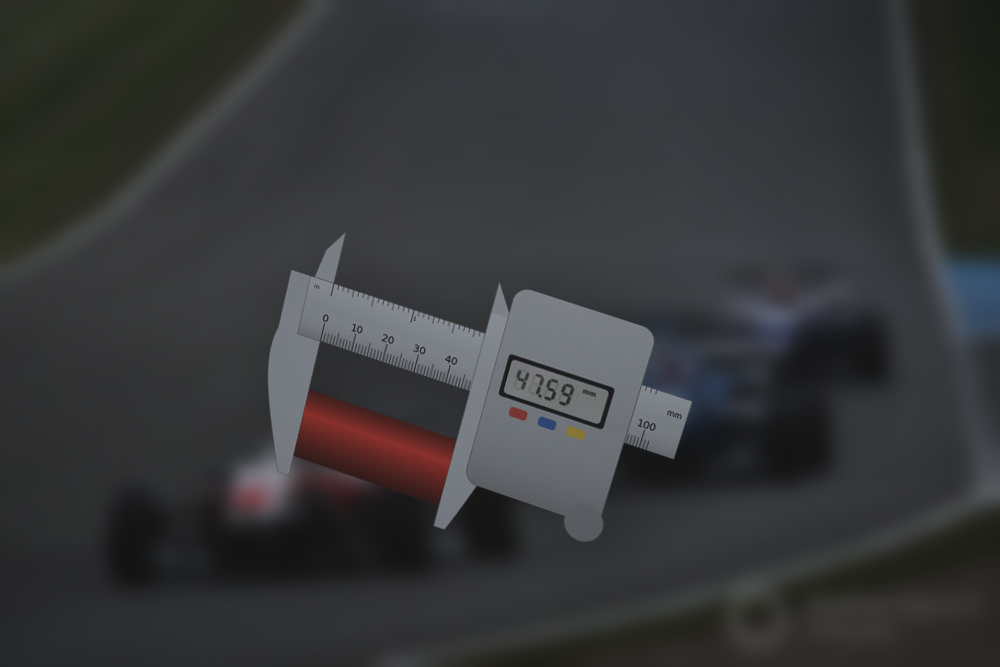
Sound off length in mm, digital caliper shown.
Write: 47.59 mm
